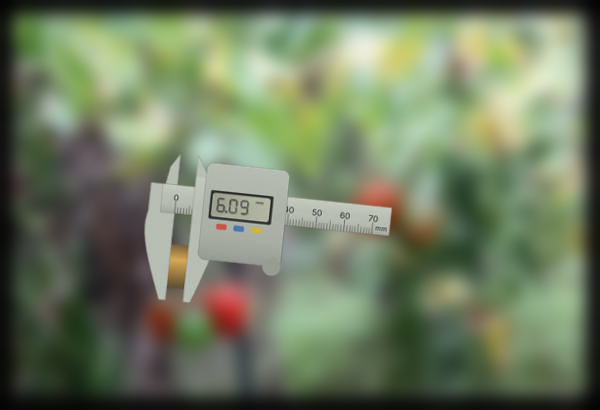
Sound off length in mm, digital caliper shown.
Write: 6.09 mm
